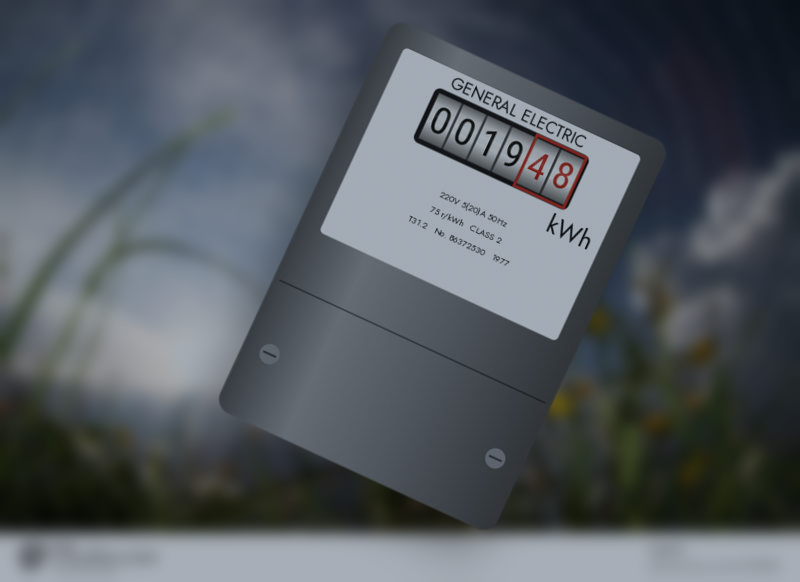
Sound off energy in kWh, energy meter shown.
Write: 19.48 kWh
